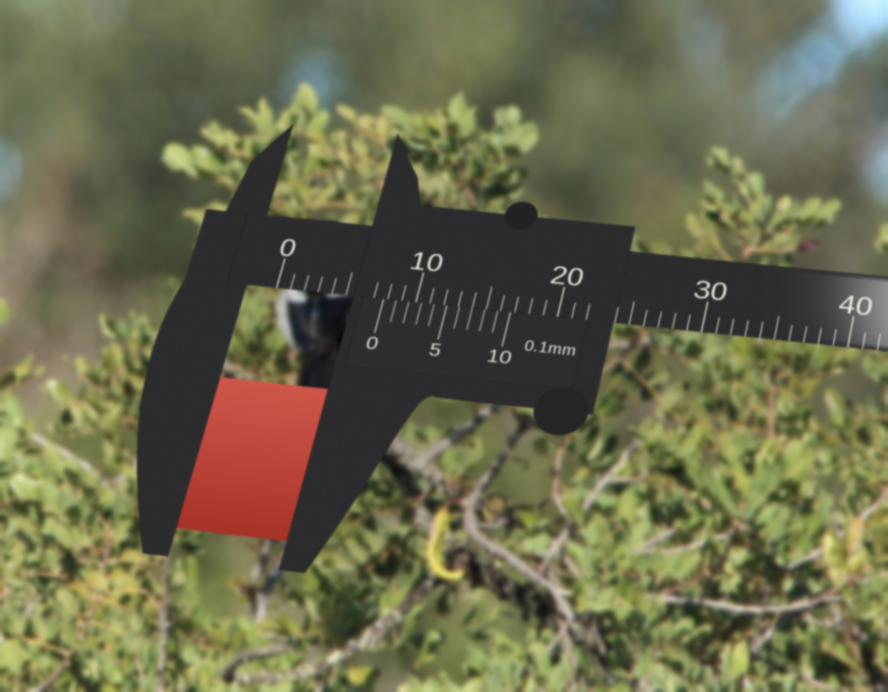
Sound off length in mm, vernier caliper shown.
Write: 7.7 mm
